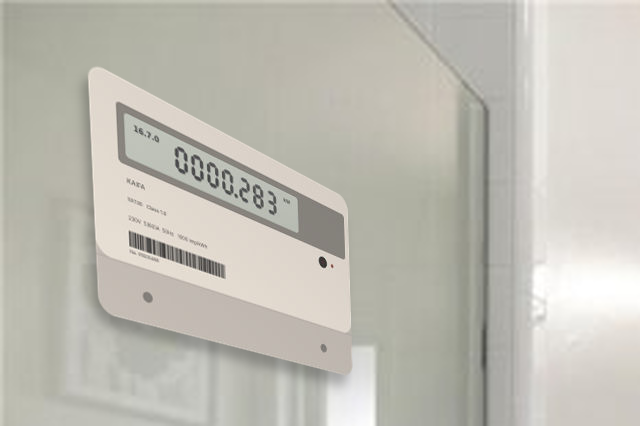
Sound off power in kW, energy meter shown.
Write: 0.283 kW
